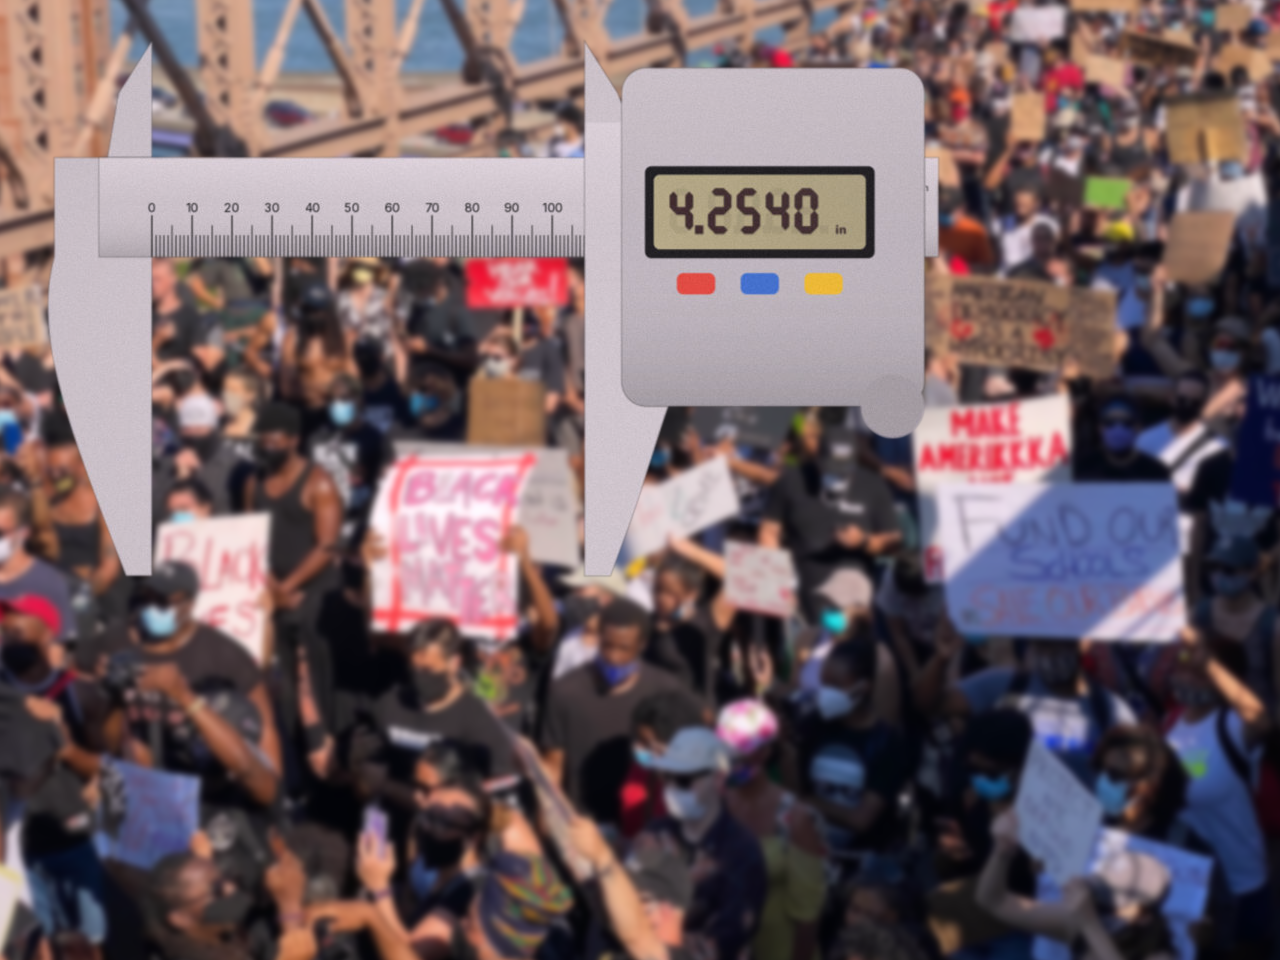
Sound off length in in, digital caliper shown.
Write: 4.2540 in
